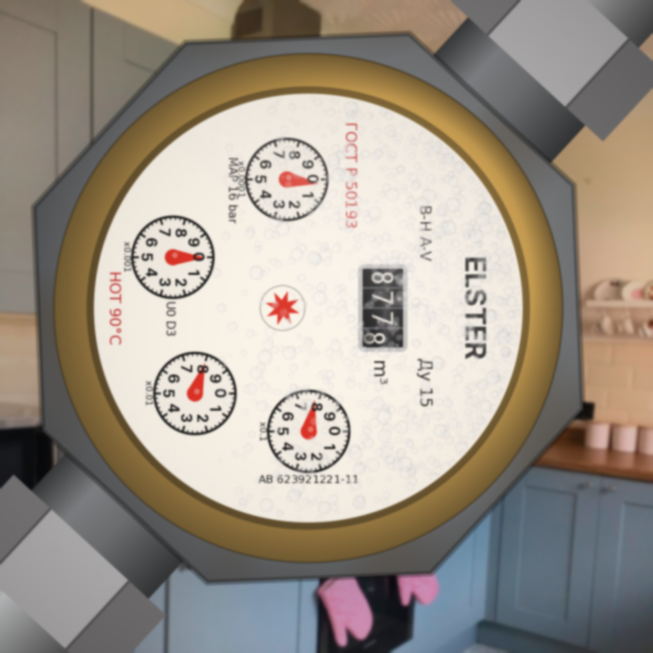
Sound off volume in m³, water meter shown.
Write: 8777.7800 m³
